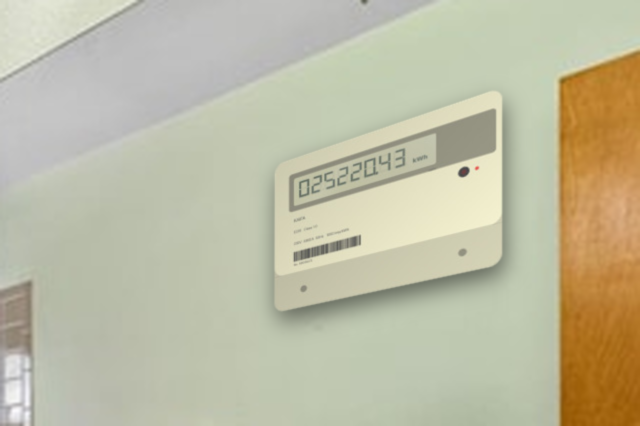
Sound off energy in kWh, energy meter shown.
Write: 25220.43 kWh
